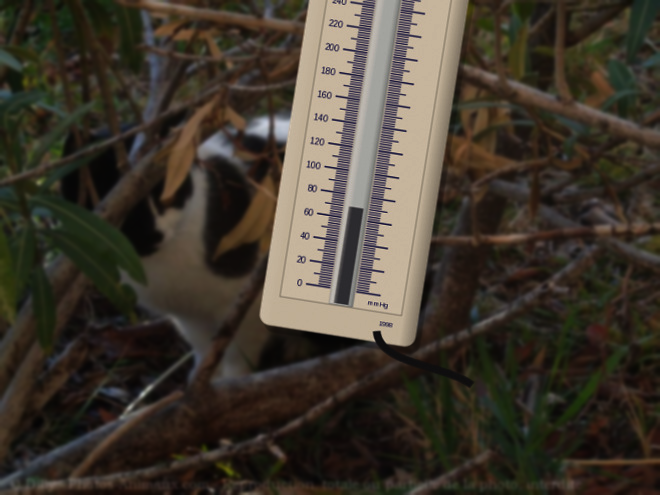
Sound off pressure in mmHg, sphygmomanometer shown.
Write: 70 mmHg
